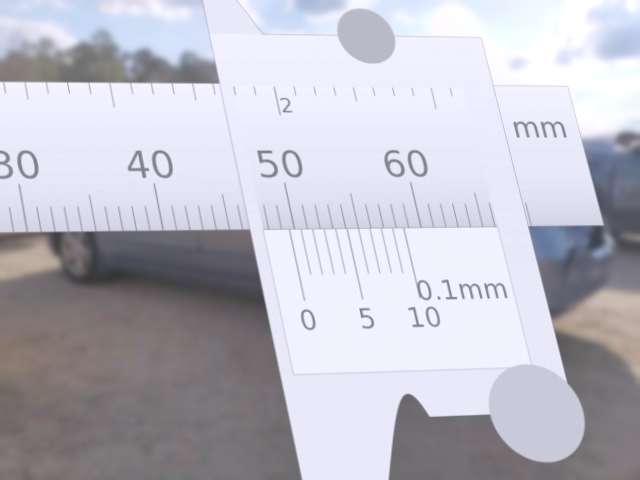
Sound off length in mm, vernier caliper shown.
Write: 49.6 mm
